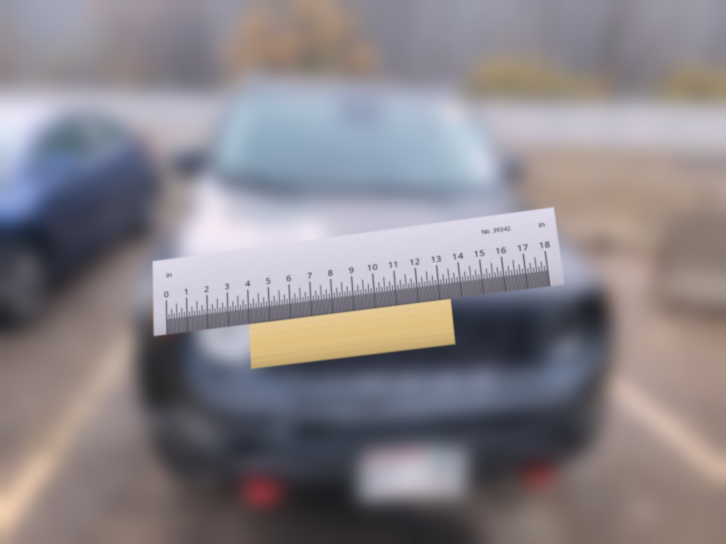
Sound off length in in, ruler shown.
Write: 9.5 in
